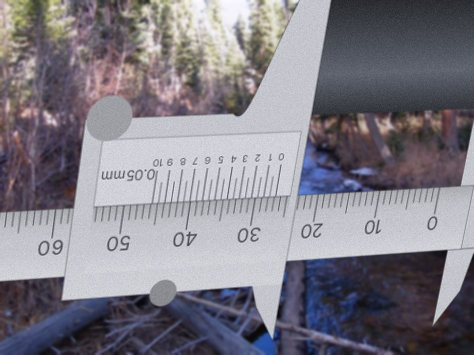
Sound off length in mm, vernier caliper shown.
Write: 26.8 mm
